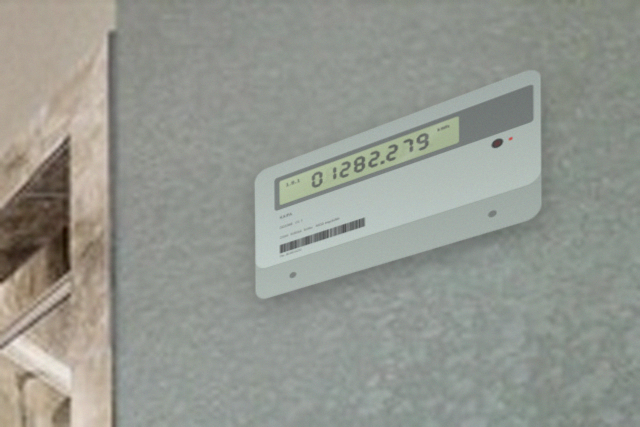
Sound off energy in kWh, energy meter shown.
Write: 1282.279 kWh
